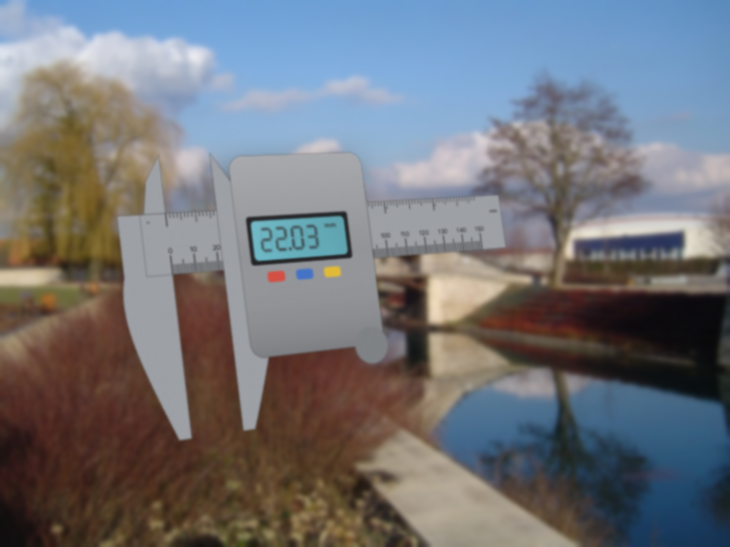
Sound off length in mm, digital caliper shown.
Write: 22.03 mm
